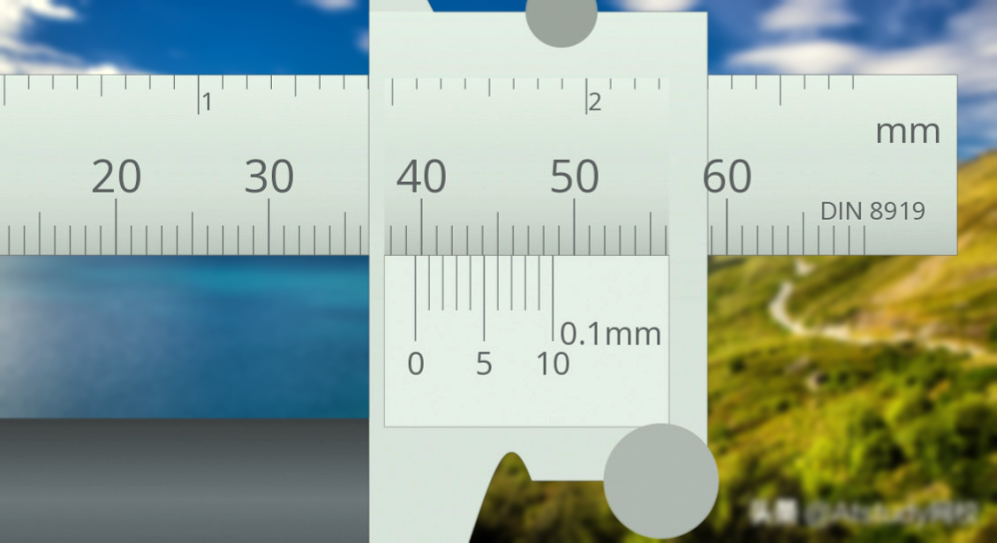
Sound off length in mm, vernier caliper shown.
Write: 39.6 mm
